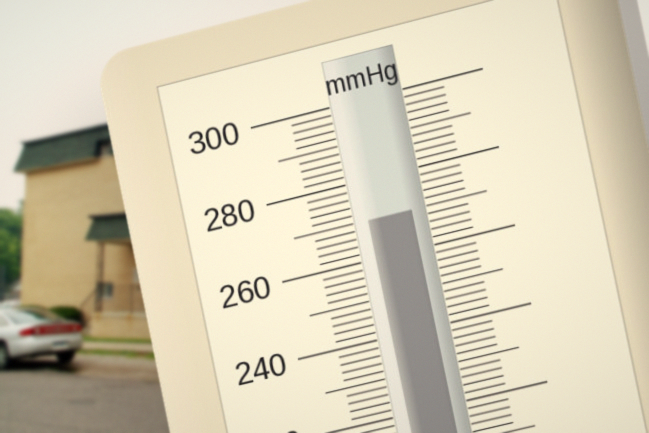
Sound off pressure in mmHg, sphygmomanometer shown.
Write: 270 mmHg
